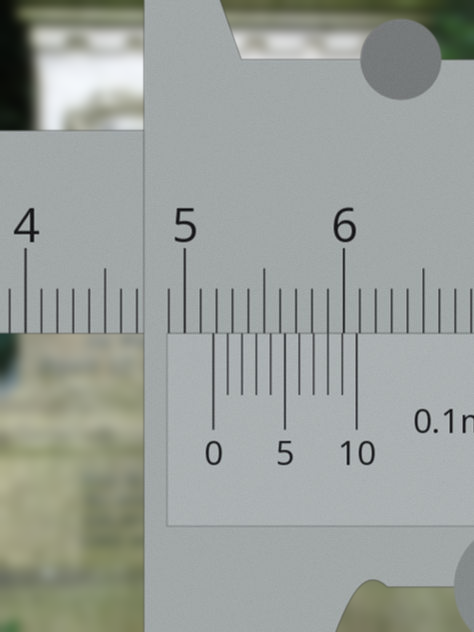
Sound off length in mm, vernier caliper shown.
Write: 51.8 mm
